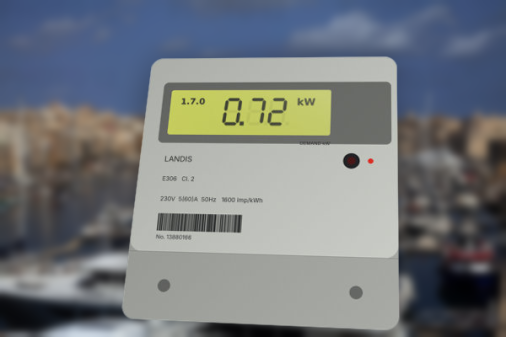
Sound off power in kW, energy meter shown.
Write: 0.72 kW
